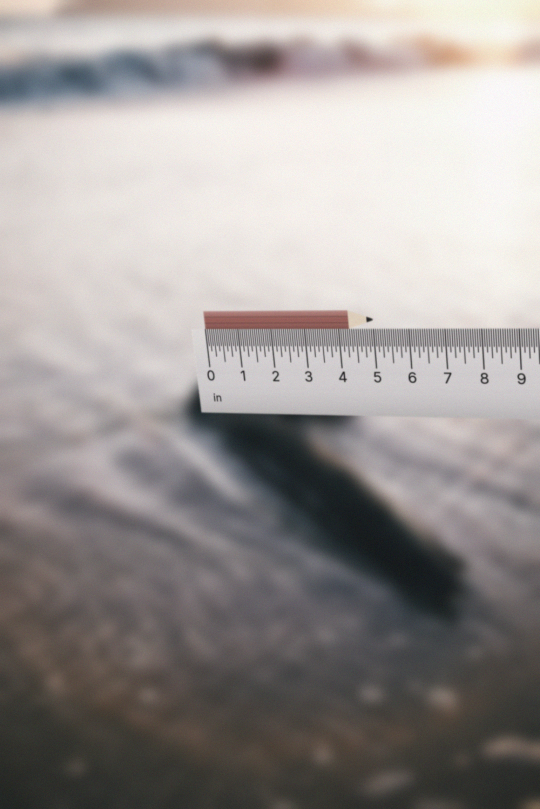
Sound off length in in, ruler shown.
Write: 5 in
